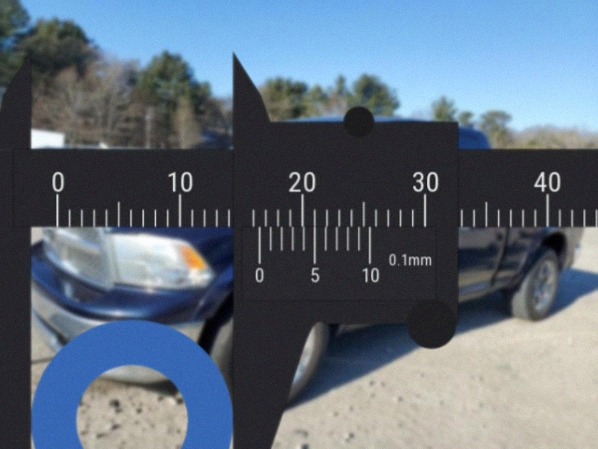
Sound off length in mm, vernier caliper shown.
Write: 16.5 mm
